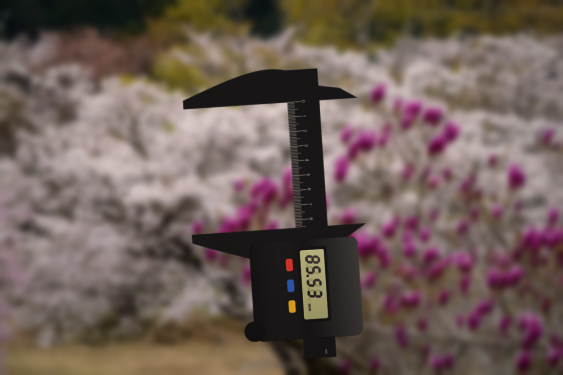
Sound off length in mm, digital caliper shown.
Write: 85.53 mm
